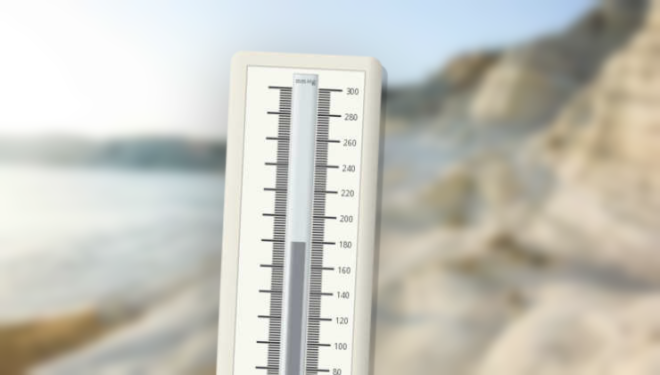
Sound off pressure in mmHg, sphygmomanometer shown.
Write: 180 mmHg
